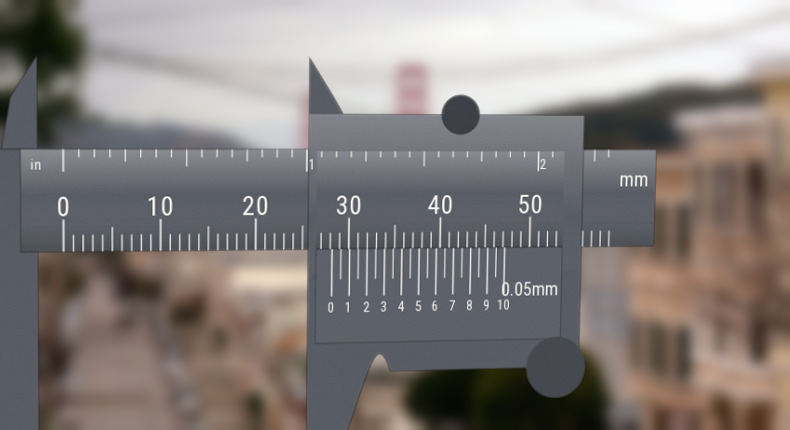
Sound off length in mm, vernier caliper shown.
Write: 28.2 mm
